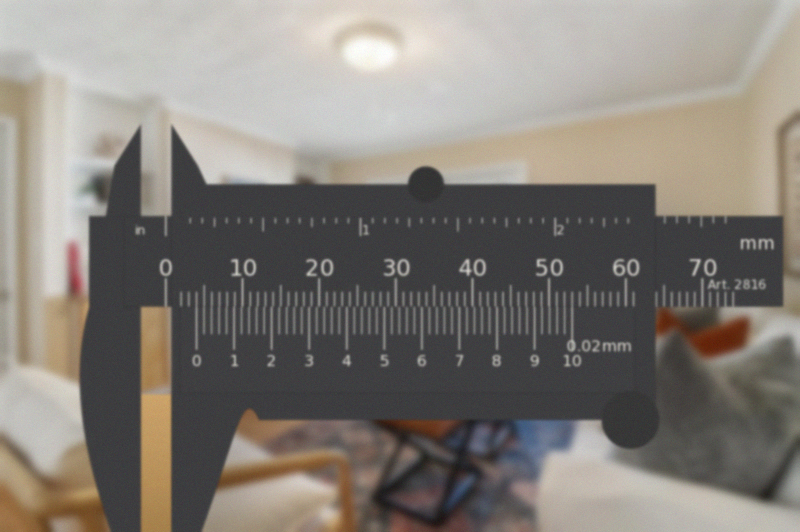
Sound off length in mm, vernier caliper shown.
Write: 4.0 mm
